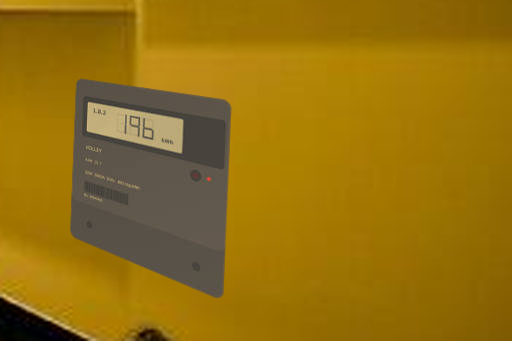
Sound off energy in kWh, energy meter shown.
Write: 196 kWh
